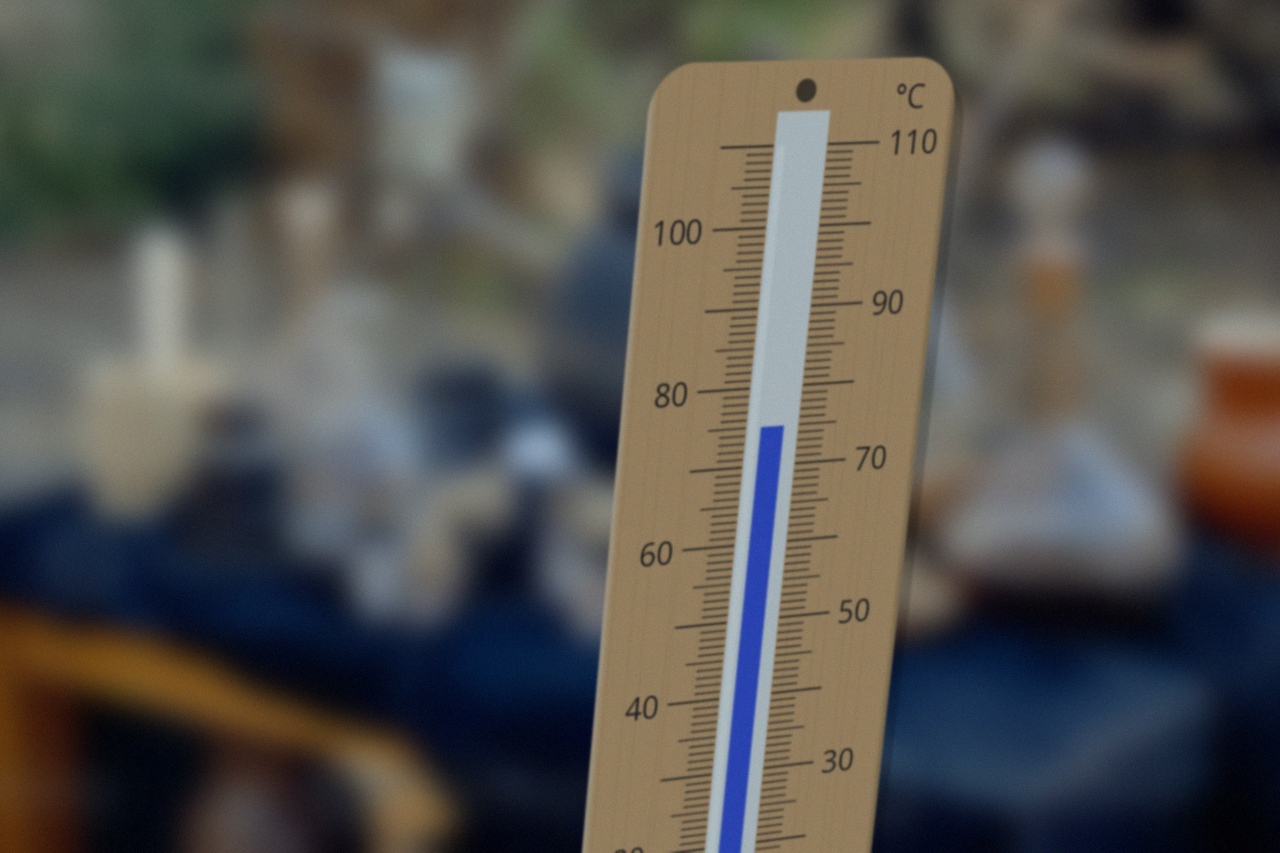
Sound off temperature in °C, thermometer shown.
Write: 75 °C
